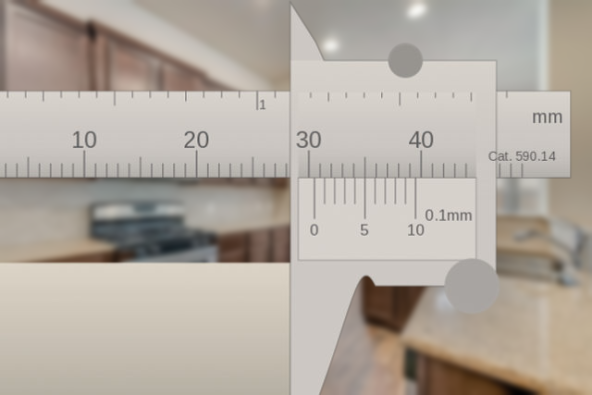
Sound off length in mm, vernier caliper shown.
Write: 30.5 mm
